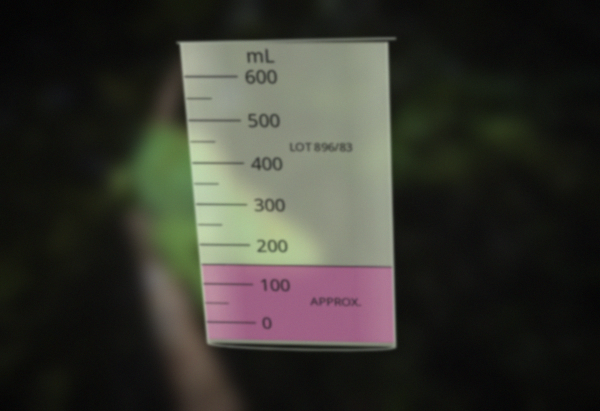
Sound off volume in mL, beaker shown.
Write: 150 mL
